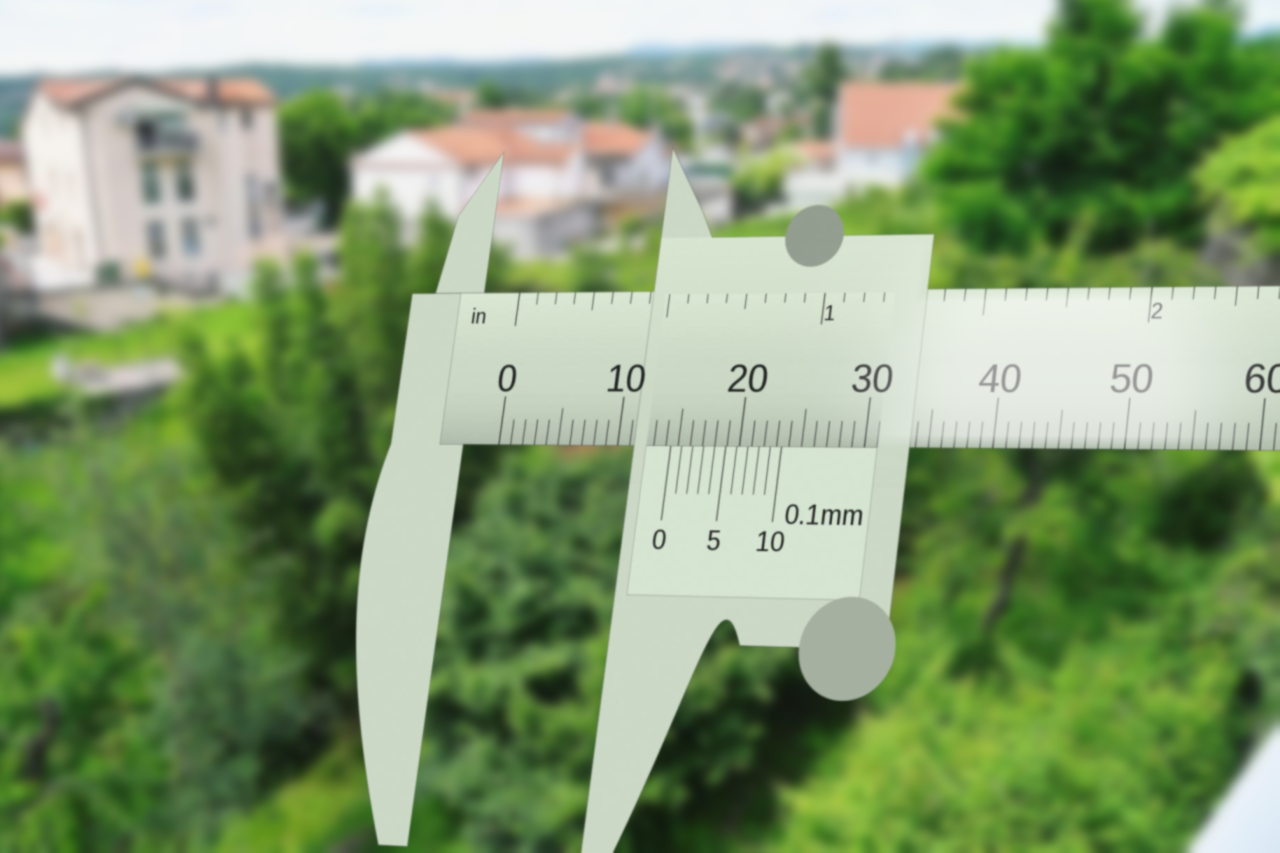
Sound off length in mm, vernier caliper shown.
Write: 14.4 mm
